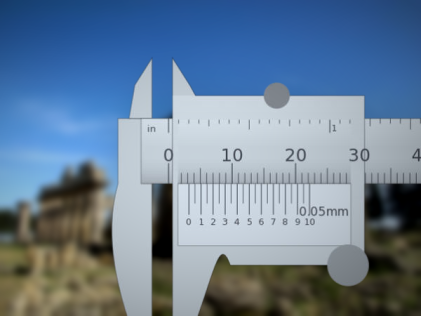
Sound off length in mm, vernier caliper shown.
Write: 3.2 mm
